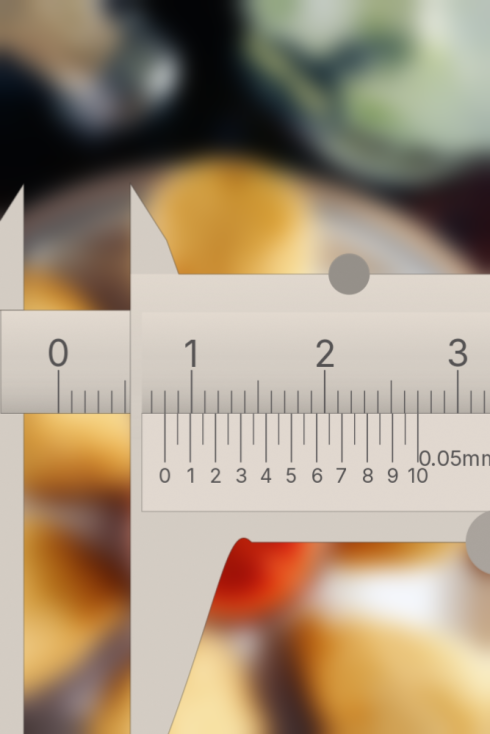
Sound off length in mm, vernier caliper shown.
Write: 8.0 mm
